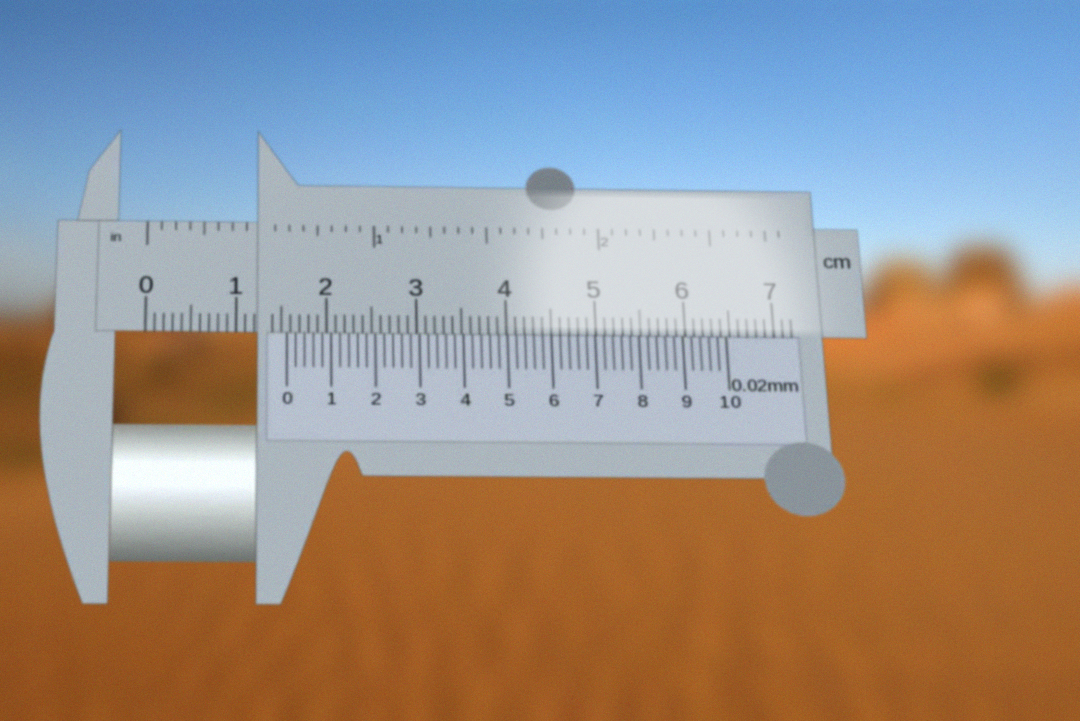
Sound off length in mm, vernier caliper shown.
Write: 15.6 mm
